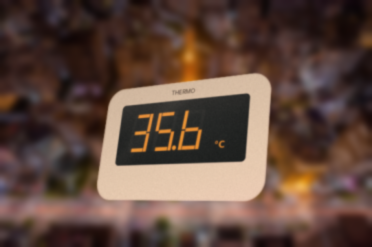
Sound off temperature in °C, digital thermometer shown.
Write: 35.6 °C
